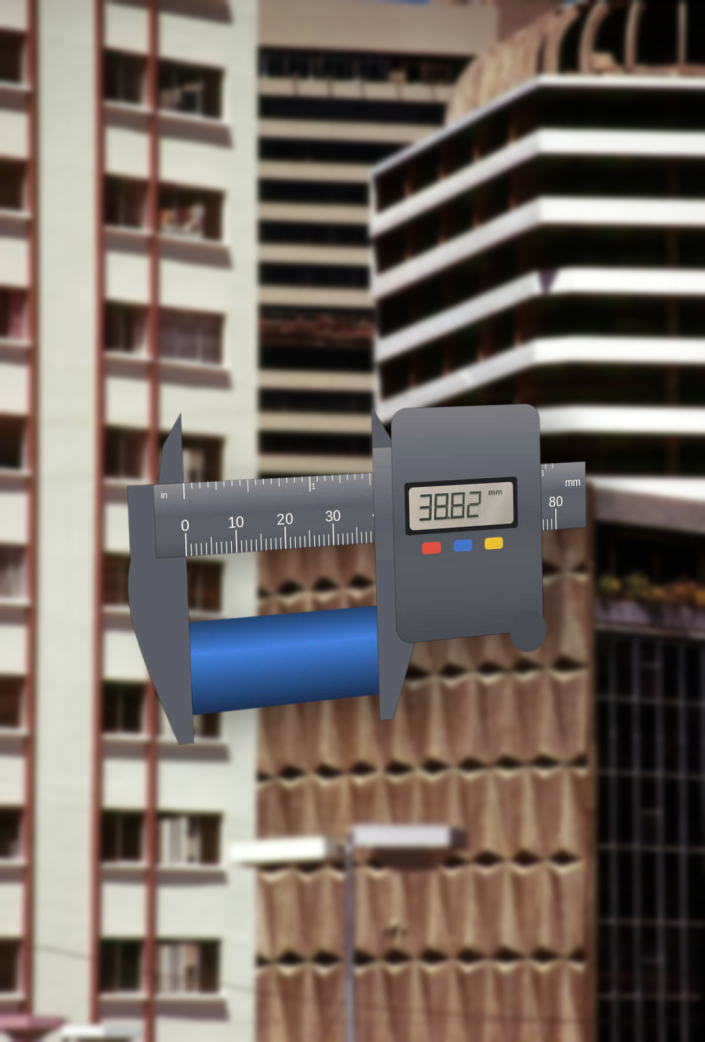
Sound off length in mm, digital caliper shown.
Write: 38.82 mm
